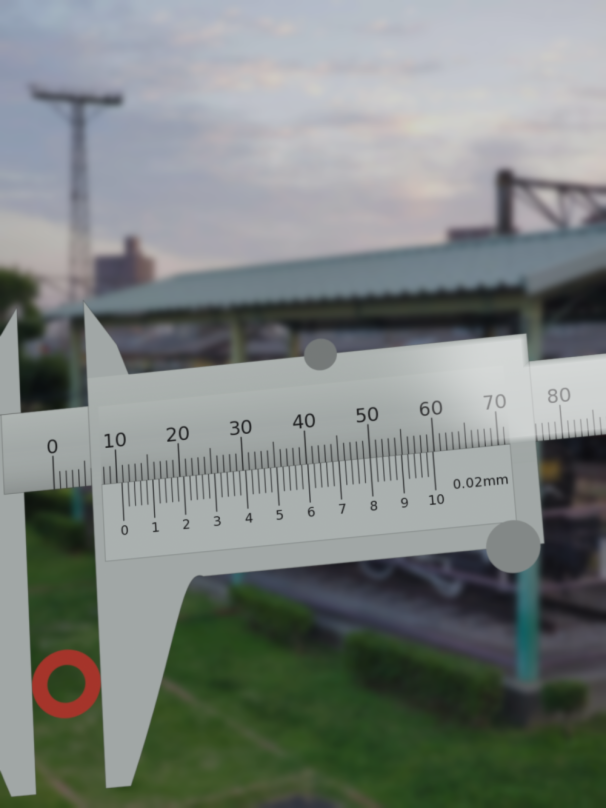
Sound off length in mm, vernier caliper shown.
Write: 10.8 mm
